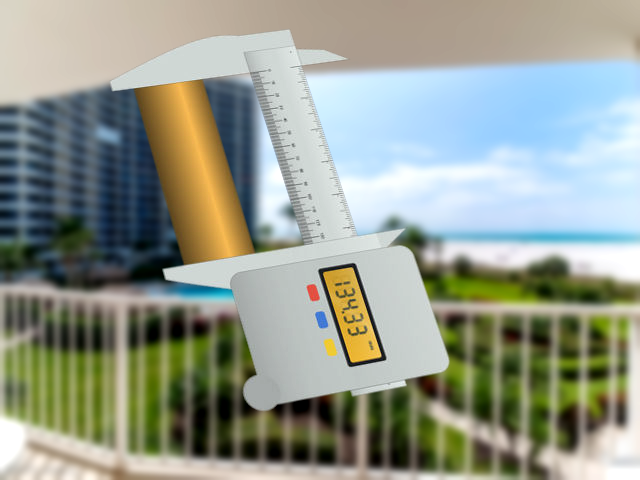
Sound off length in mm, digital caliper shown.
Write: 134.33 mm
